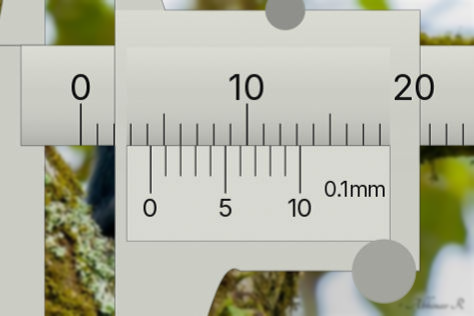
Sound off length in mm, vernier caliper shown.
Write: 4.2 mm
